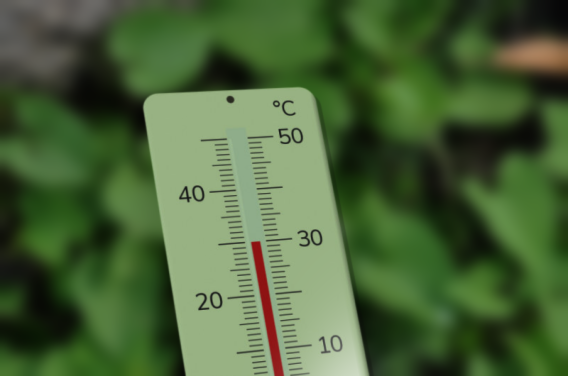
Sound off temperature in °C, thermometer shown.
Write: 30 °C
